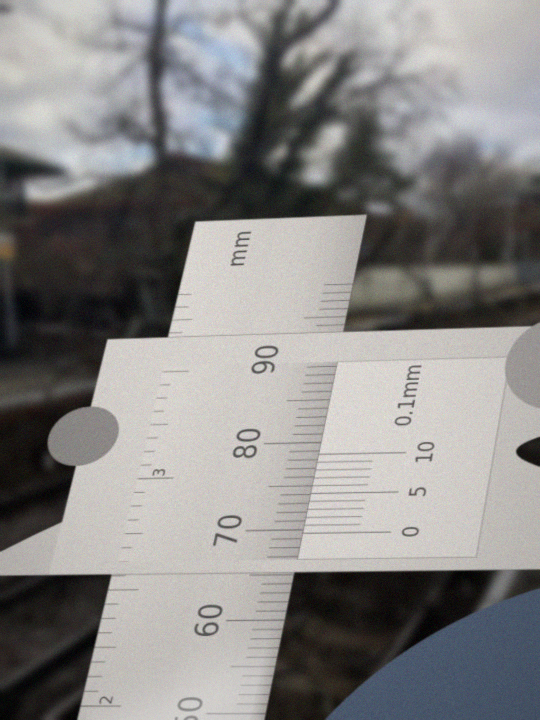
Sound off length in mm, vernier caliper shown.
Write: 69.6 mm
